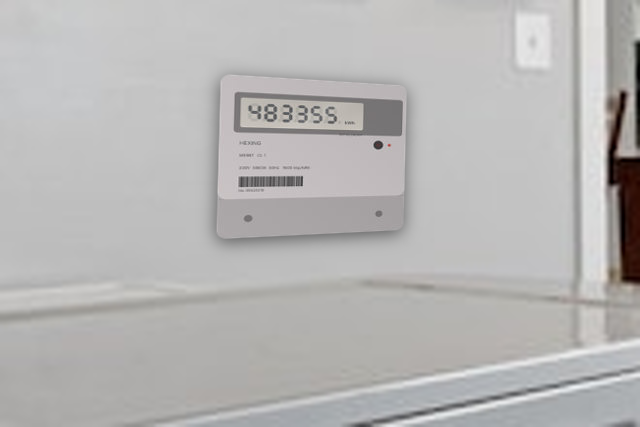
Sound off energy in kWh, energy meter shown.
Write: 483355 kWh
